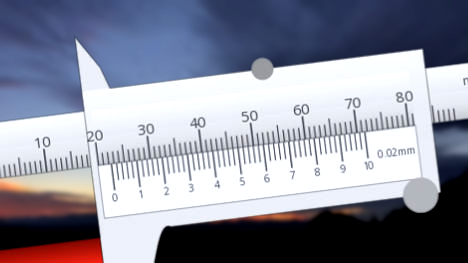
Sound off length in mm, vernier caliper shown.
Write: 22.5 mm
